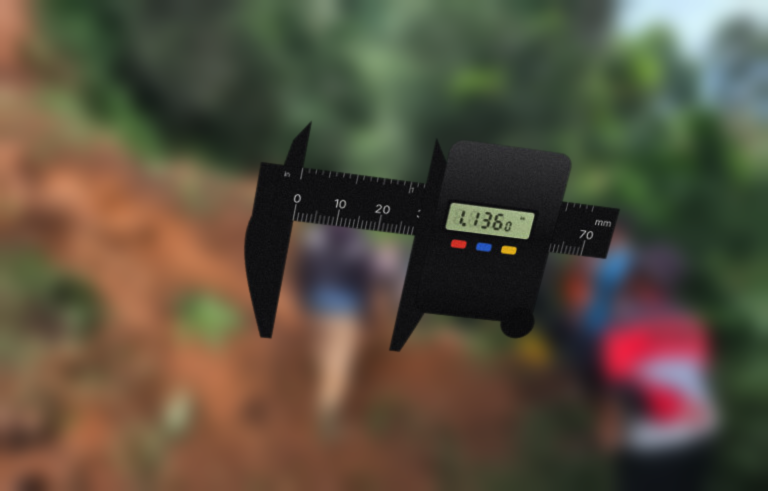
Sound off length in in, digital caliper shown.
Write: 1.1360 in
